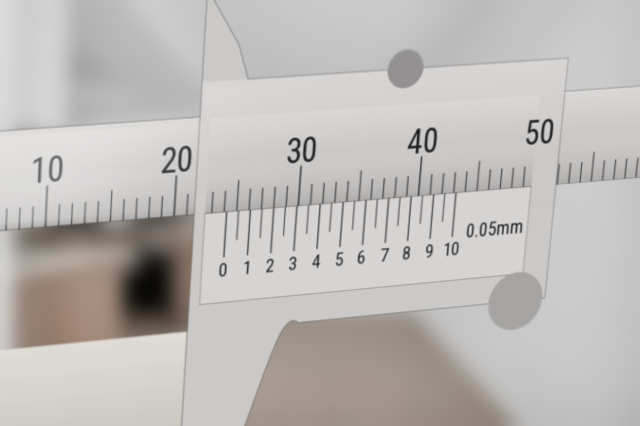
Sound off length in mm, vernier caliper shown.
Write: 24.2 mm
